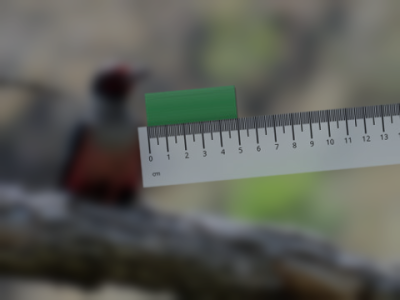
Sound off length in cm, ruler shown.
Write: 5 cm
